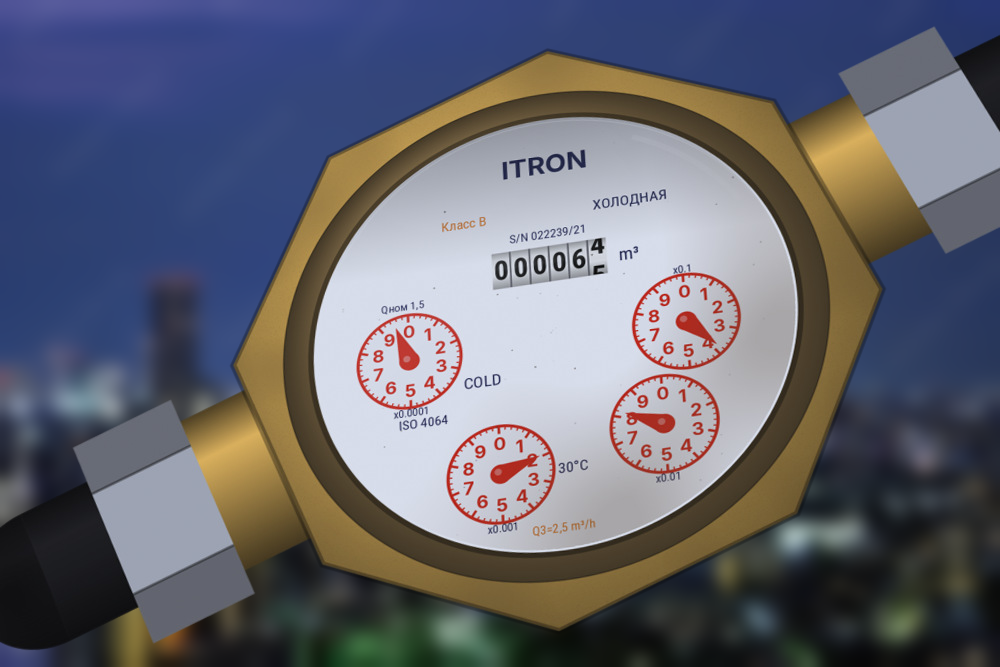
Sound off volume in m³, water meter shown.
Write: 64.3819 m³
